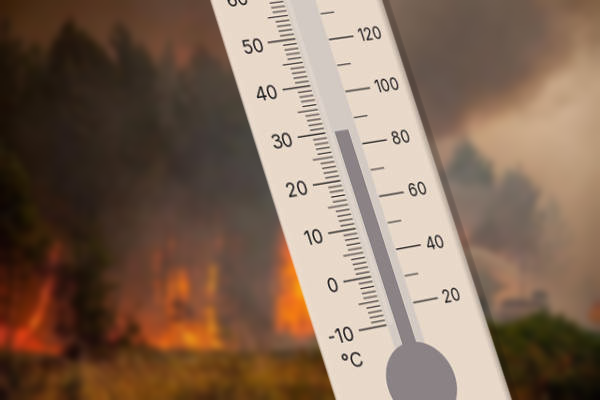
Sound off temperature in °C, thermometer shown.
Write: 30 °C
